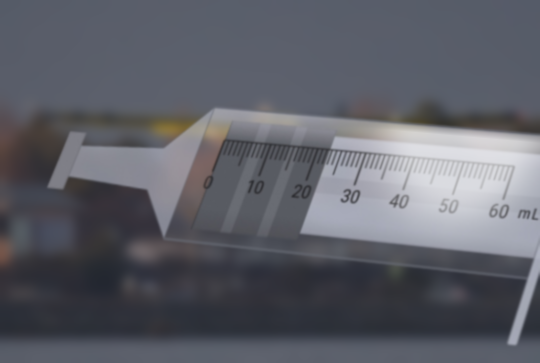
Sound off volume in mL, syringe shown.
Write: 0 mL
